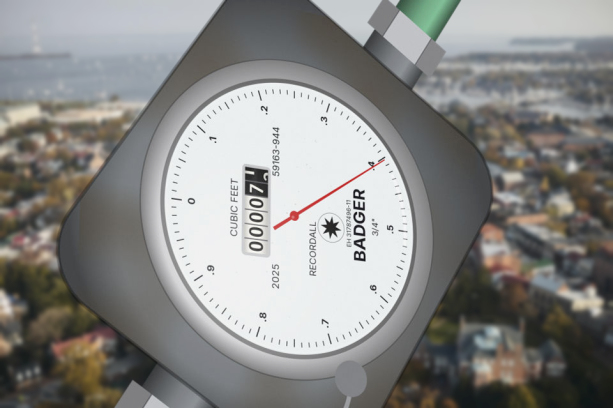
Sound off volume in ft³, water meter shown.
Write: 71.40 ft³
